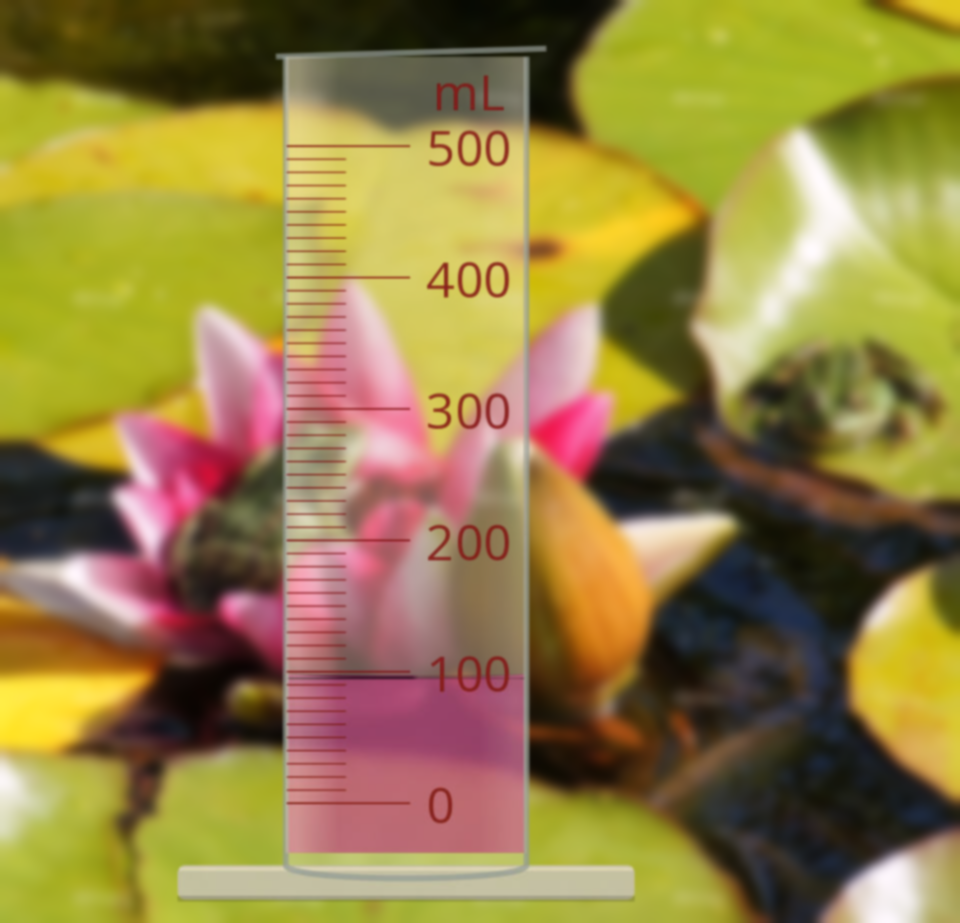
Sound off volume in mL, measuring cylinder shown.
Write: 95 mL
